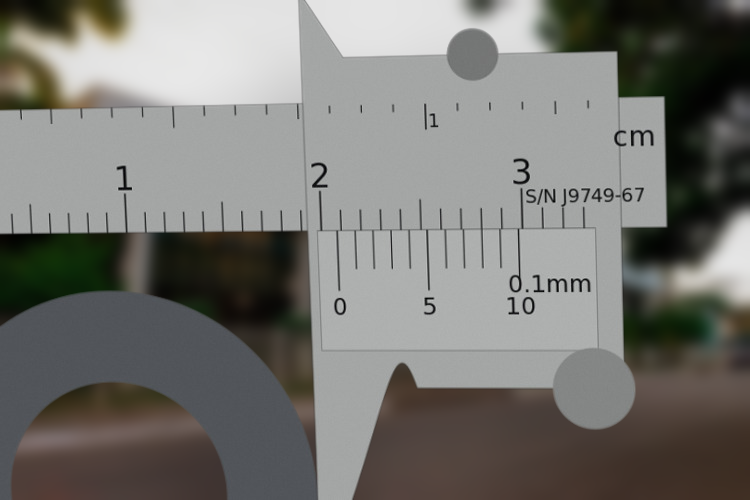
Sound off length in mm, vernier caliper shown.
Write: 20.8 mm
